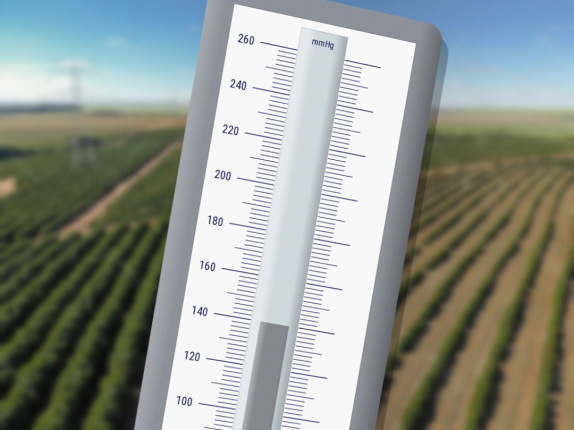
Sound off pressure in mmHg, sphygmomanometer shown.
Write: 140 mmHg
